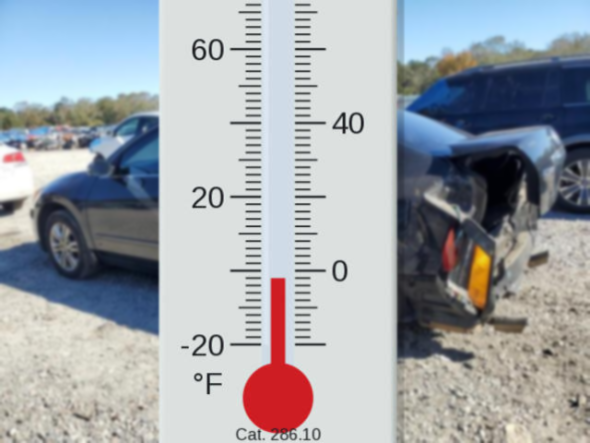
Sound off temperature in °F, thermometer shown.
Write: -2 °F
